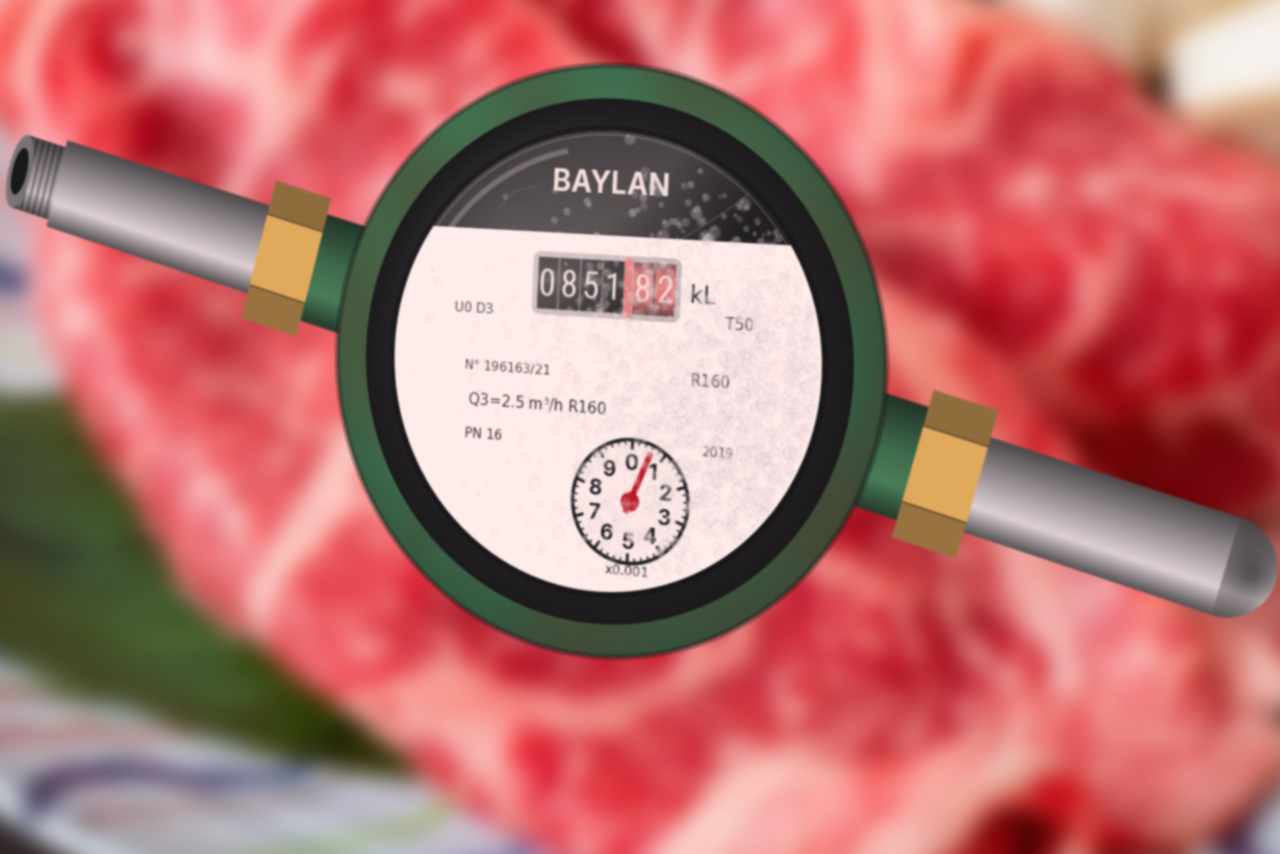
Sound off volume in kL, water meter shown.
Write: 851.820 kL
